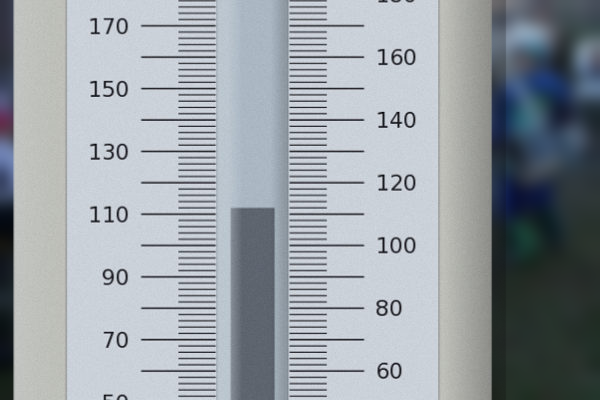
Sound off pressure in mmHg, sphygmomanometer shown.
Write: 112 mmHg
